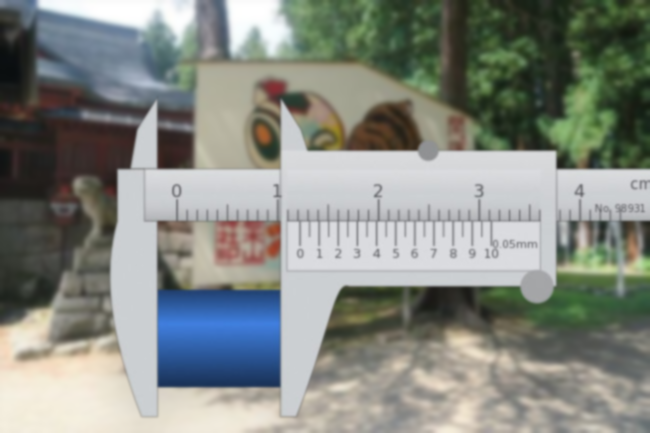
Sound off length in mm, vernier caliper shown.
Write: 12.2 mm
